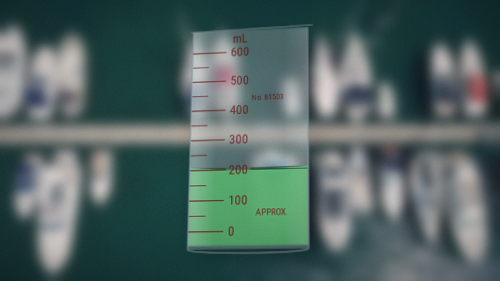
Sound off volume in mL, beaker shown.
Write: 200 mL
